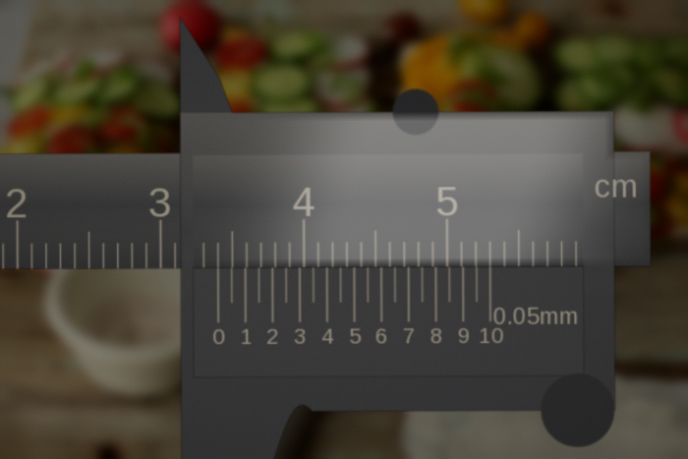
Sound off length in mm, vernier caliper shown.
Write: 34.0 mm
